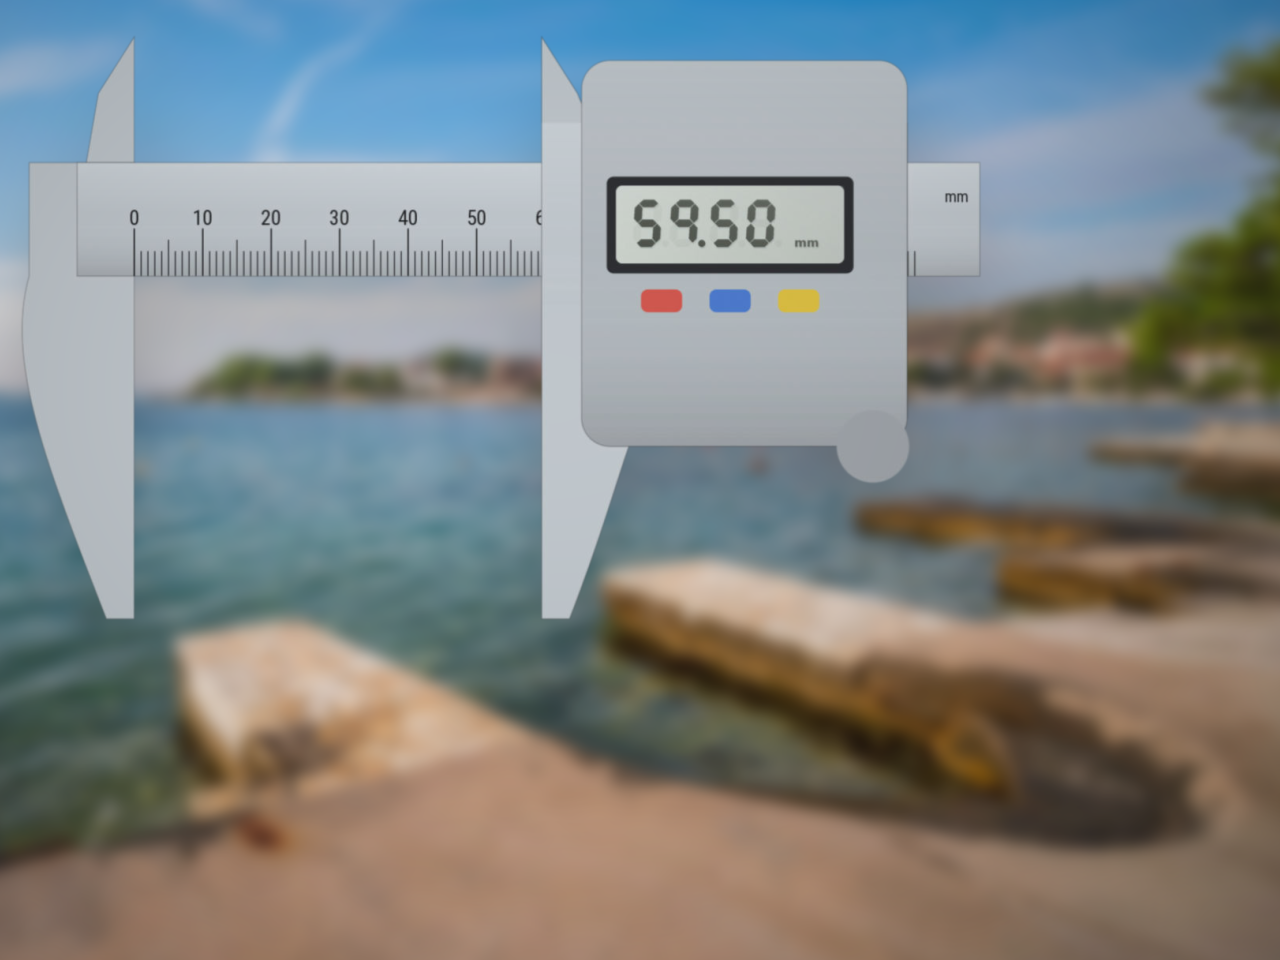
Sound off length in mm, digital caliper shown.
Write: 59.50 mm
